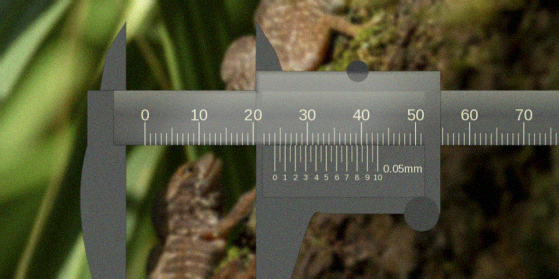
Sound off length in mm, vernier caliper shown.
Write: 24.0 mm
